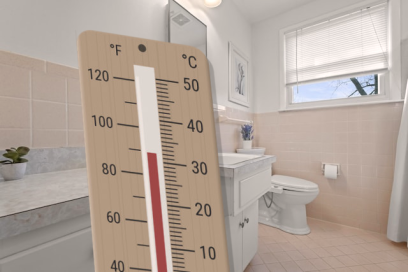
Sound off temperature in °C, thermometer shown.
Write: 32 °C
